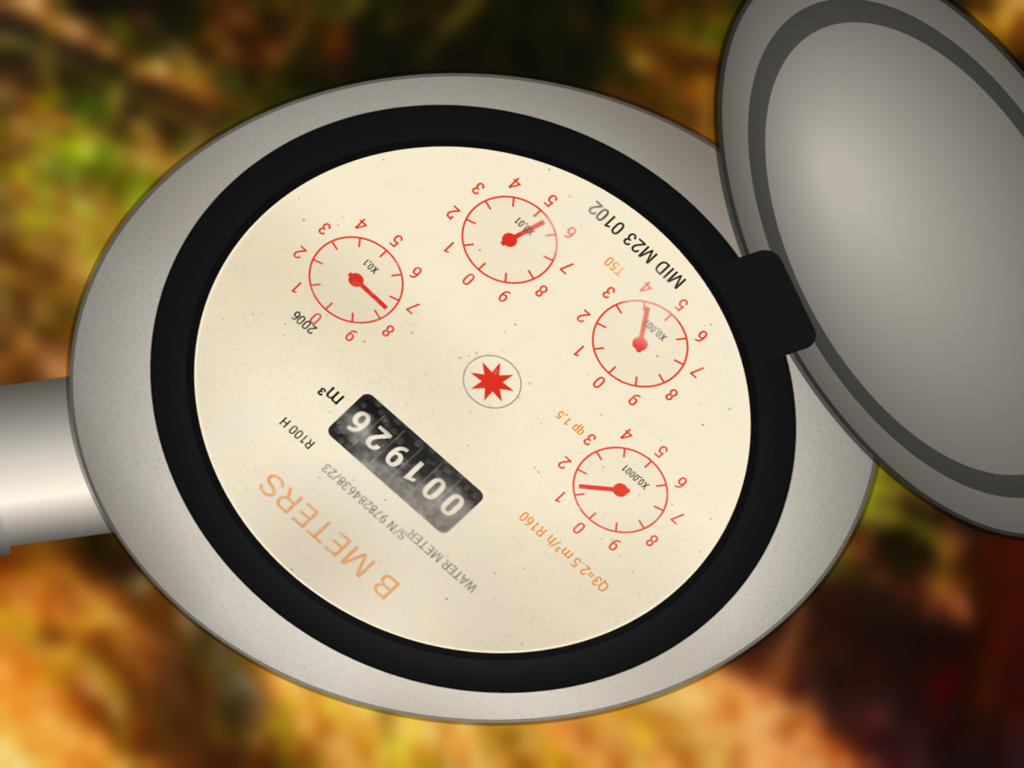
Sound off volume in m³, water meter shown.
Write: 1926.7541 m³
